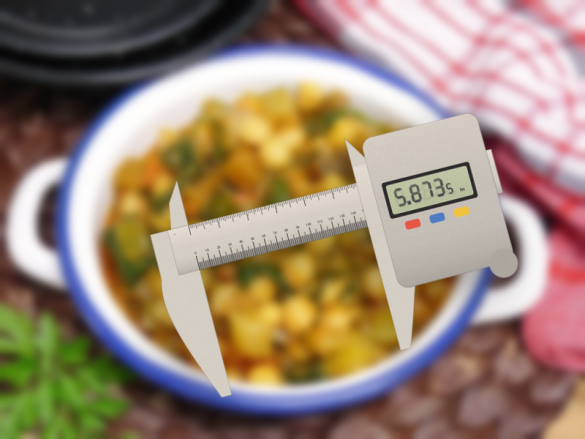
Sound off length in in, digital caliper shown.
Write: 5.8735 in
